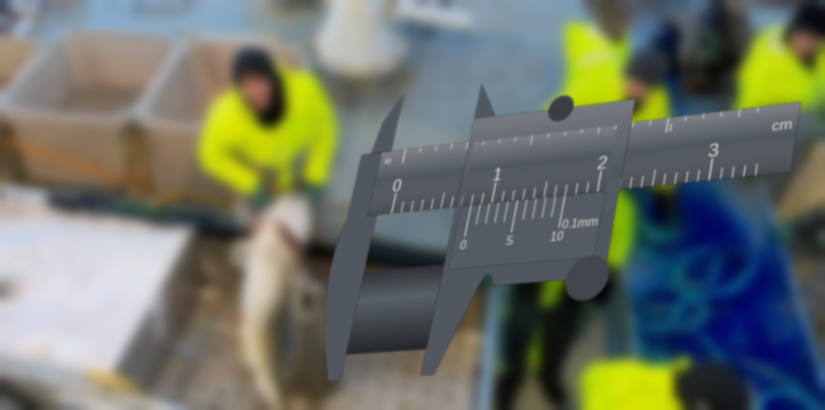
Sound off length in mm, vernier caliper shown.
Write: 8.0 mm
